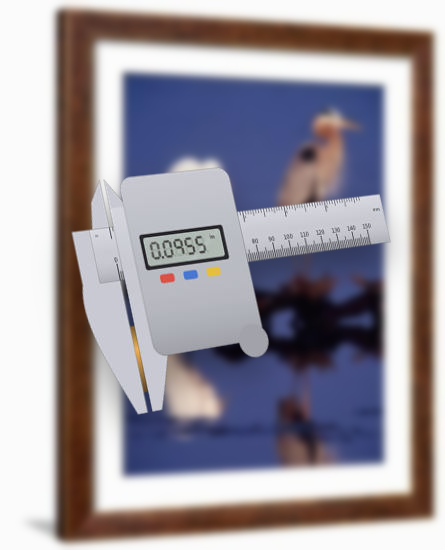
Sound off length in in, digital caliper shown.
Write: 0.0955 in
